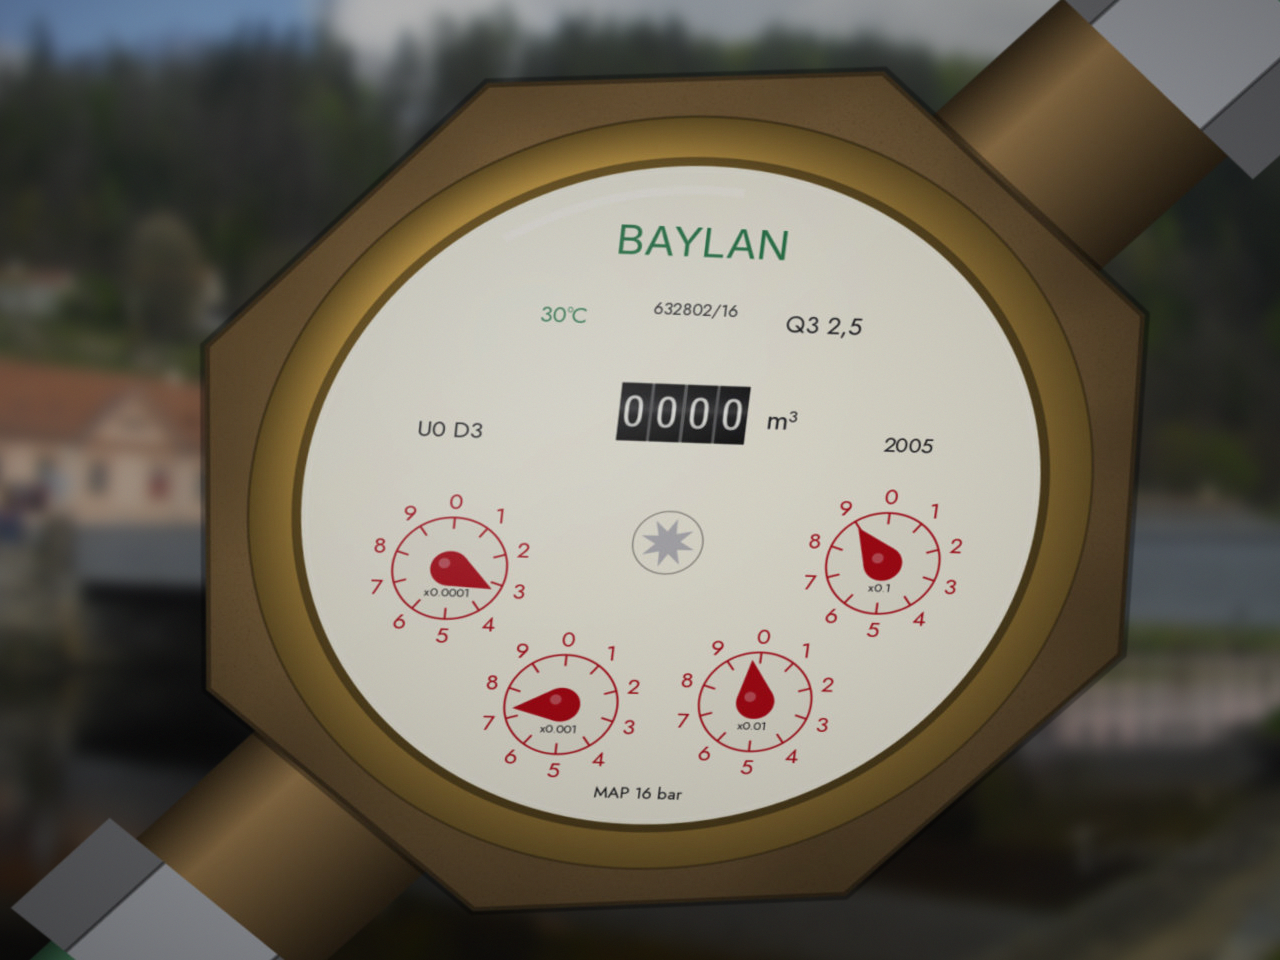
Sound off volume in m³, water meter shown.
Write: 0.8973 m³
